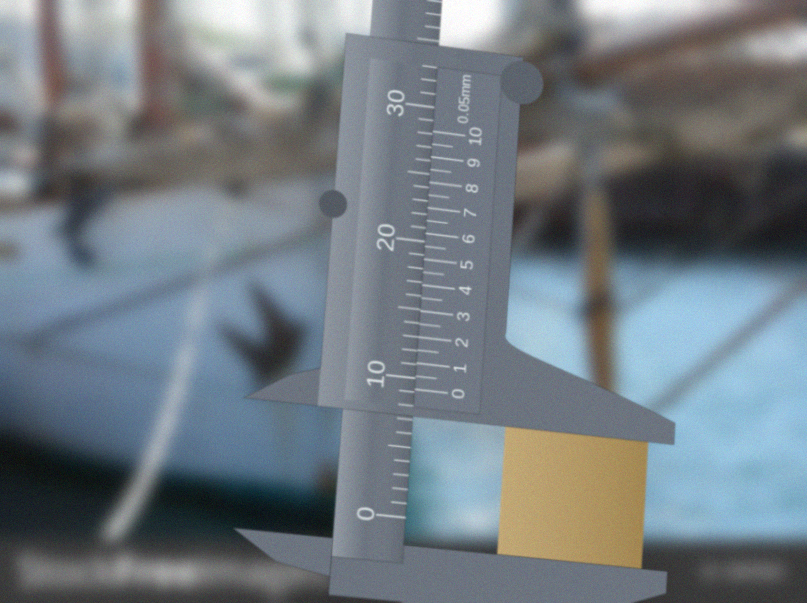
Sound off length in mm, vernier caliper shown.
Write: 9.2 mm
